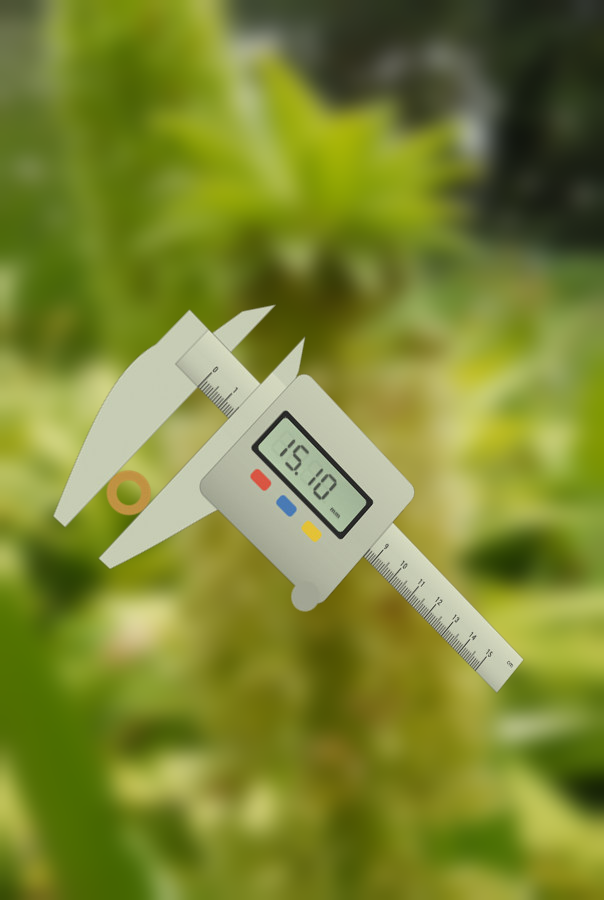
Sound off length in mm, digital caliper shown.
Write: 15.10 mm
